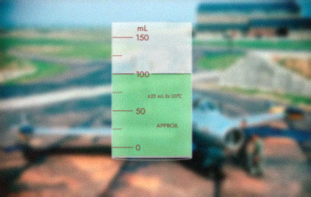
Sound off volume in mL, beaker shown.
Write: 100 mL
